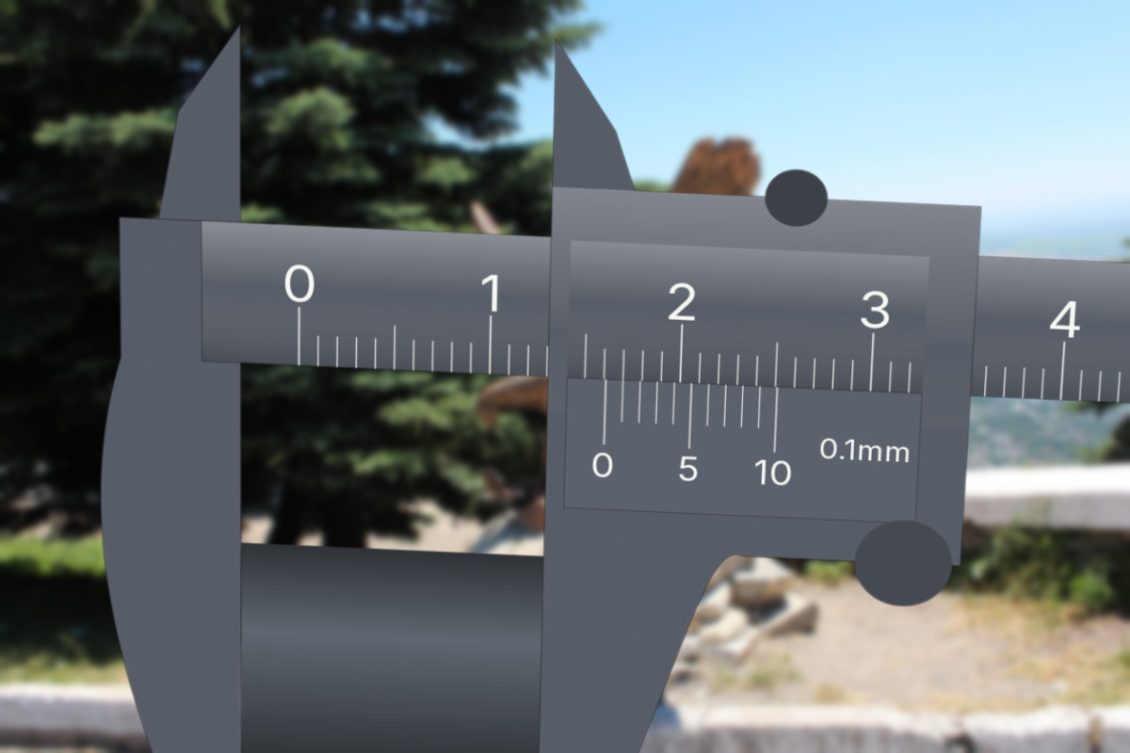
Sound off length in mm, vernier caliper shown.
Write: 16.1 mm
